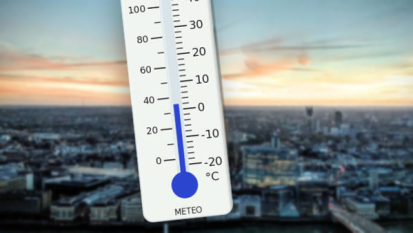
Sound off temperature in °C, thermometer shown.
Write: 2 °C
